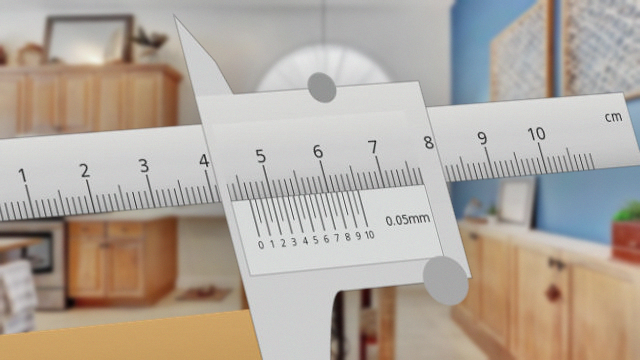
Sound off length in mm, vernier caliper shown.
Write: 46.2 mm
